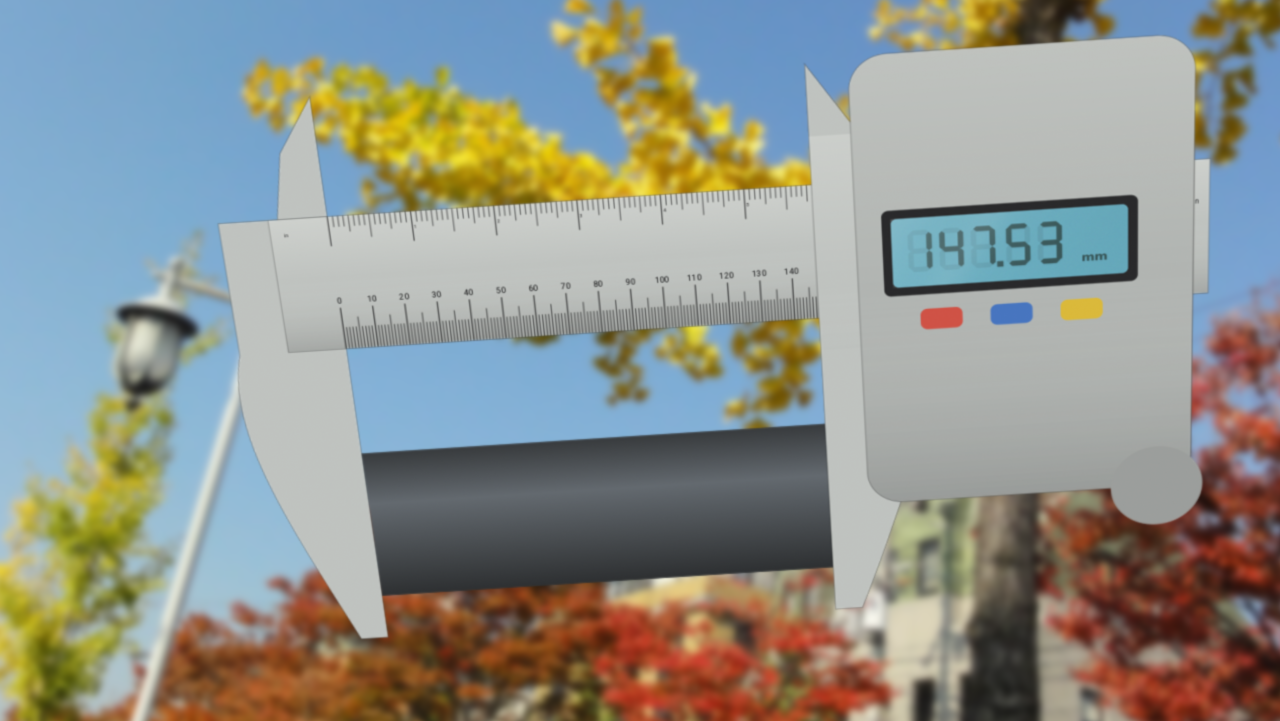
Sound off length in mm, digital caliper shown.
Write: 147.53 mm
